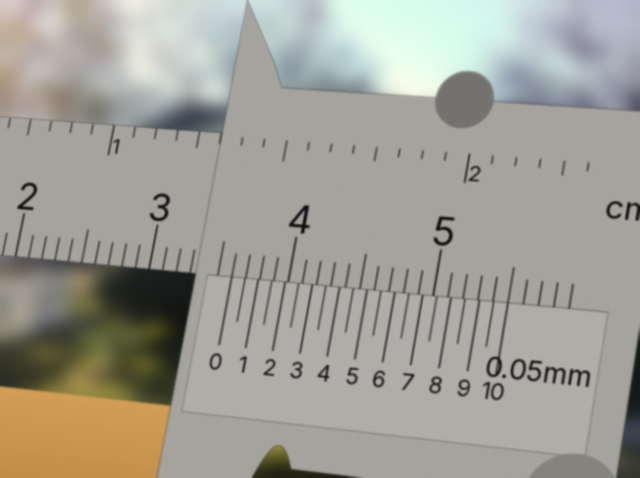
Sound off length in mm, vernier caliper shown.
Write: 36.0 mm
